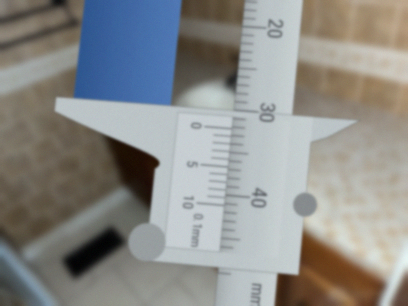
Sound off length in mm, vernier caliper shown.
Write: 32.2 mm
